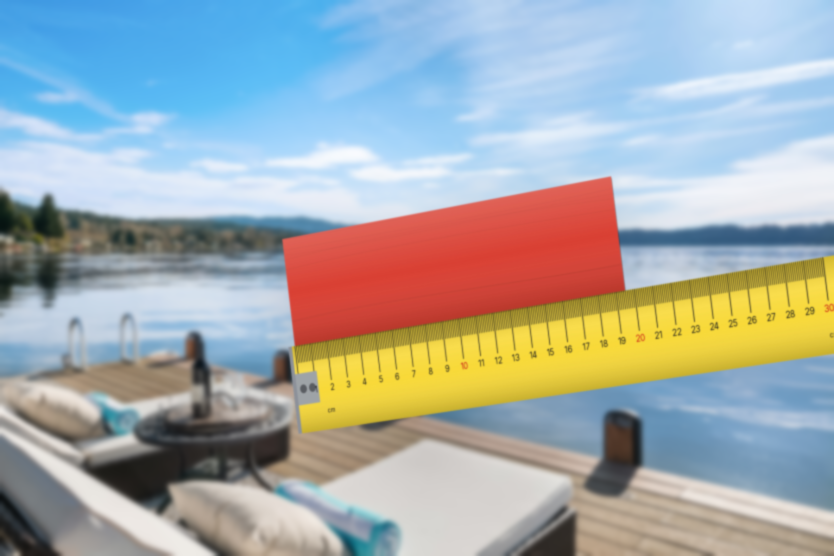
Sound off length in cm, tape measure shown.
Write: 19.5 cm
